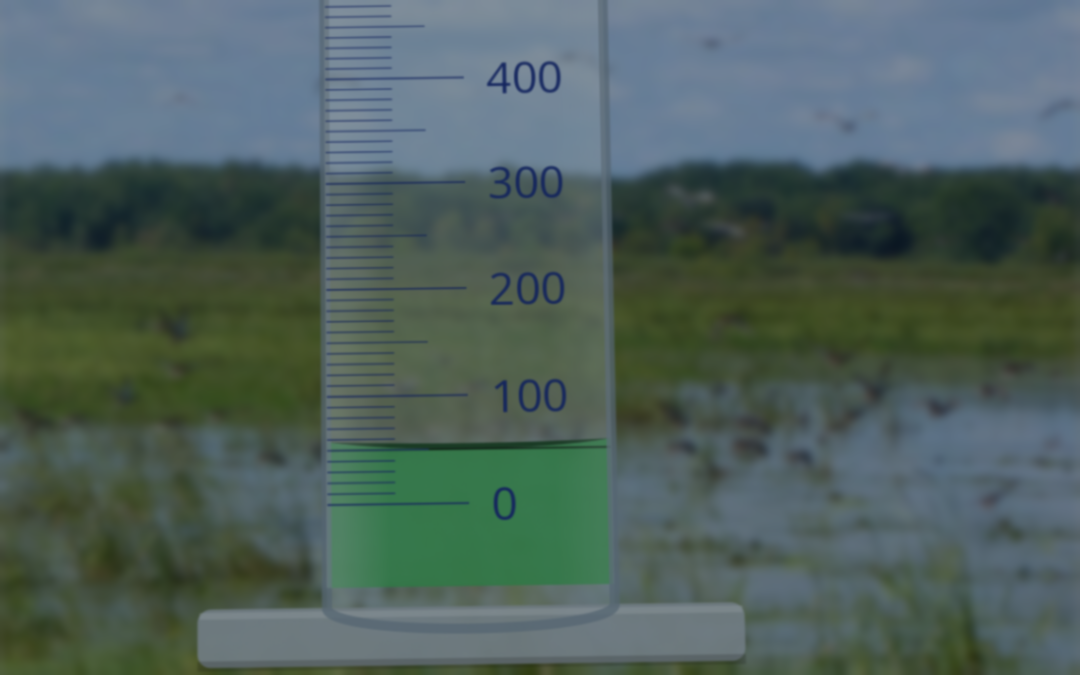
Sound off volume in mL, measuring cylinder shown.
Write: 50 mL
